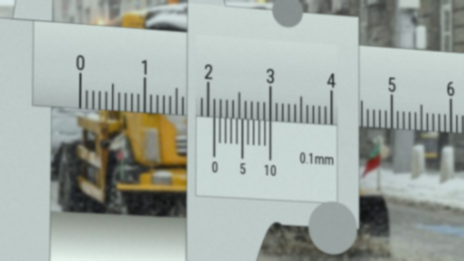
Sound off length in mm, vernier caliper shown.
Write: 21.0 mm
